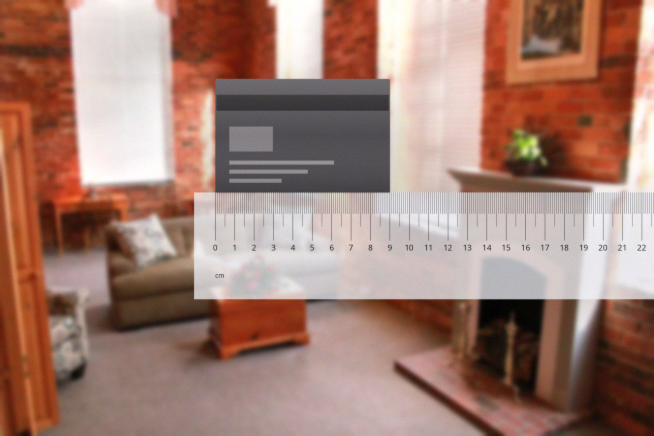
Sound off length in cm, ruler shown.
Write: 9 cm
